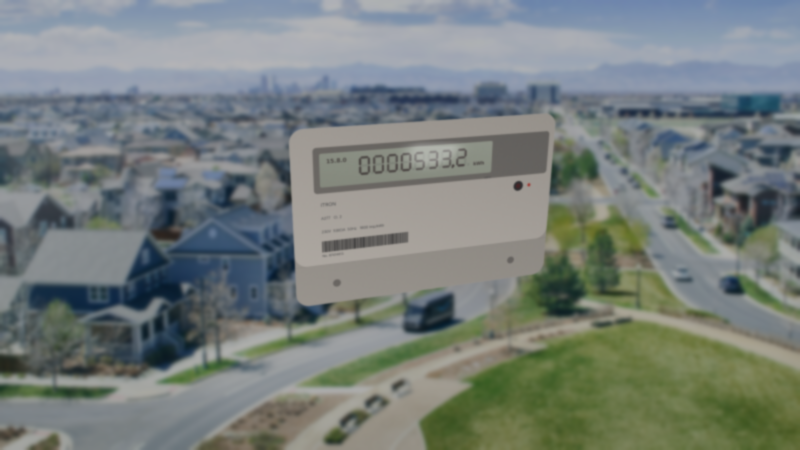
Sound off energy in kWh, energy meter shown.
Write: 533.2 kWh
